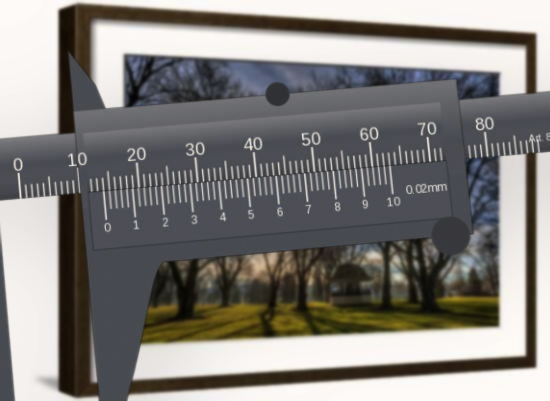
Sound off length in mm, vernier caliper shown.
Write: 14.0 mm
